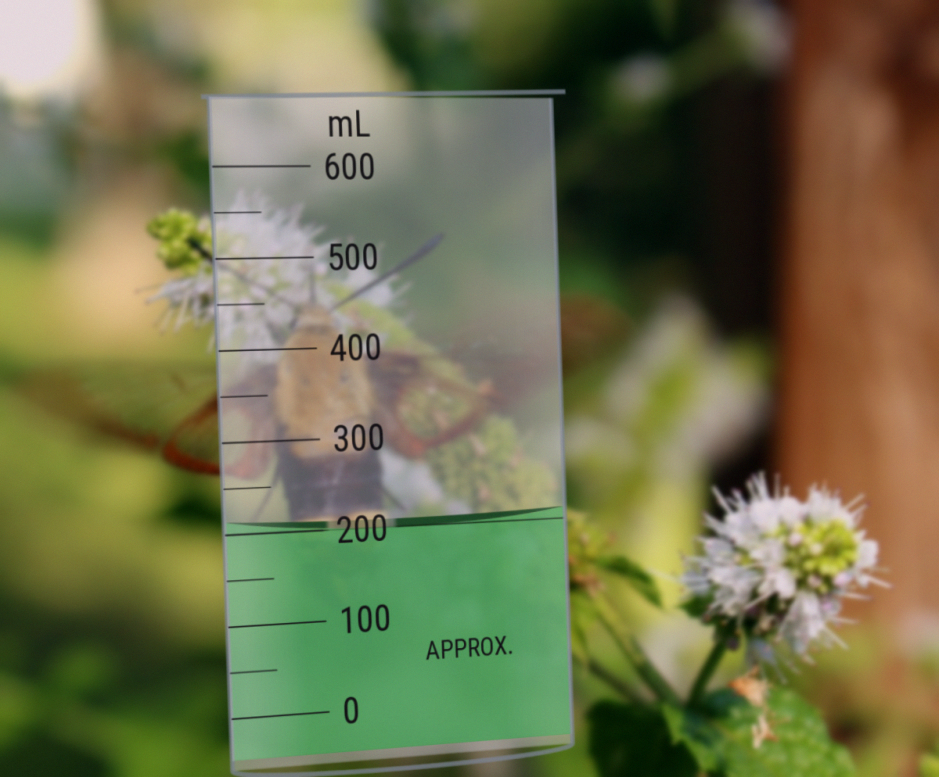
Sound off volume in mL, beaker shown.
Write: 200 mL
